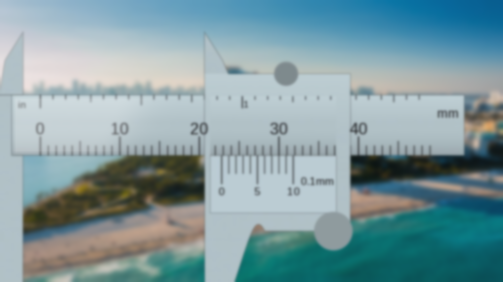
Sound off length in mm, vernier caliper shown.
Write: 22.8 mm
